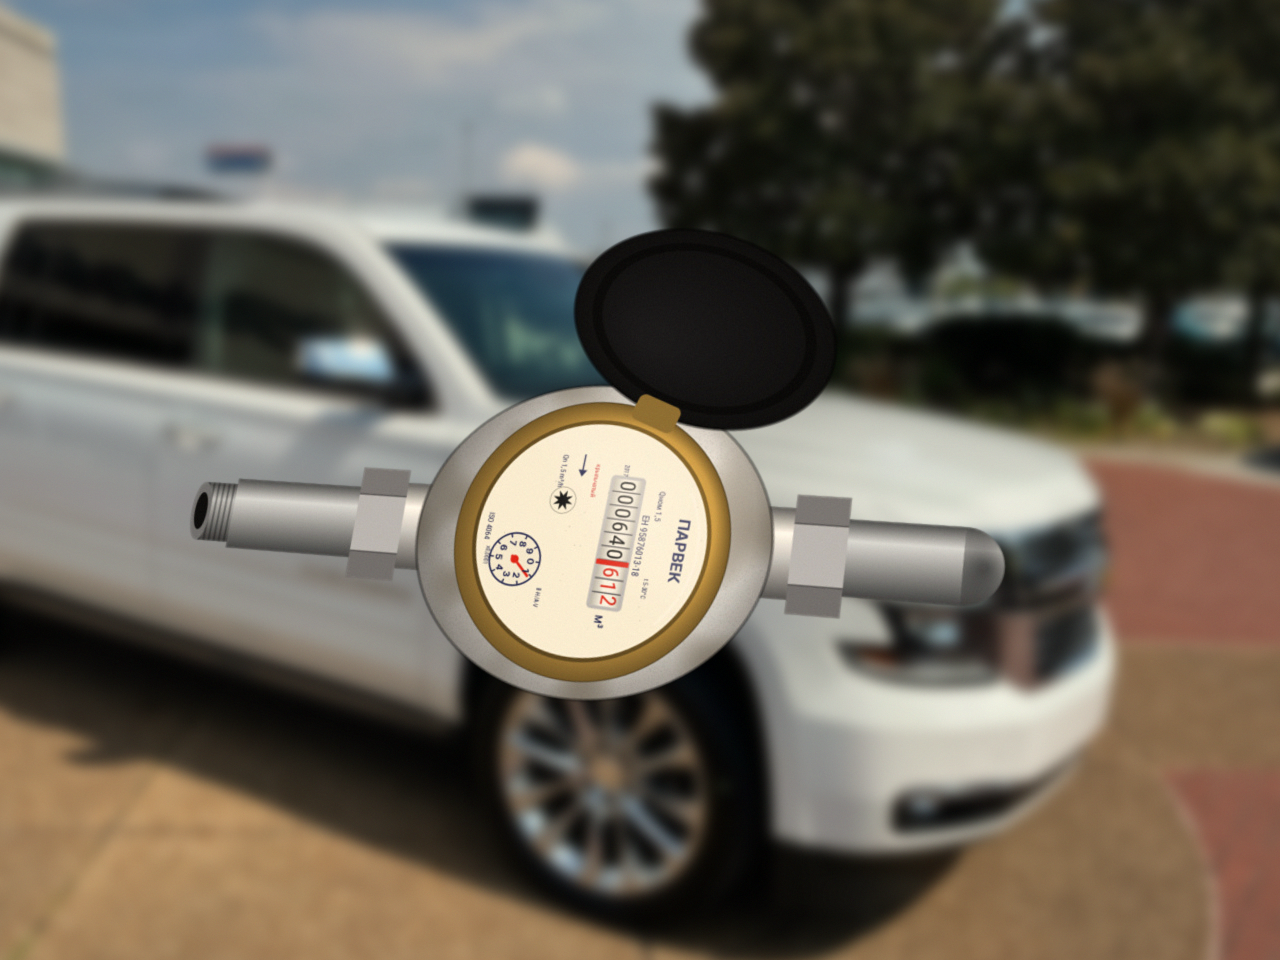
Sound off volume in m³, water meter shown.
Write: 640.6121 m³
